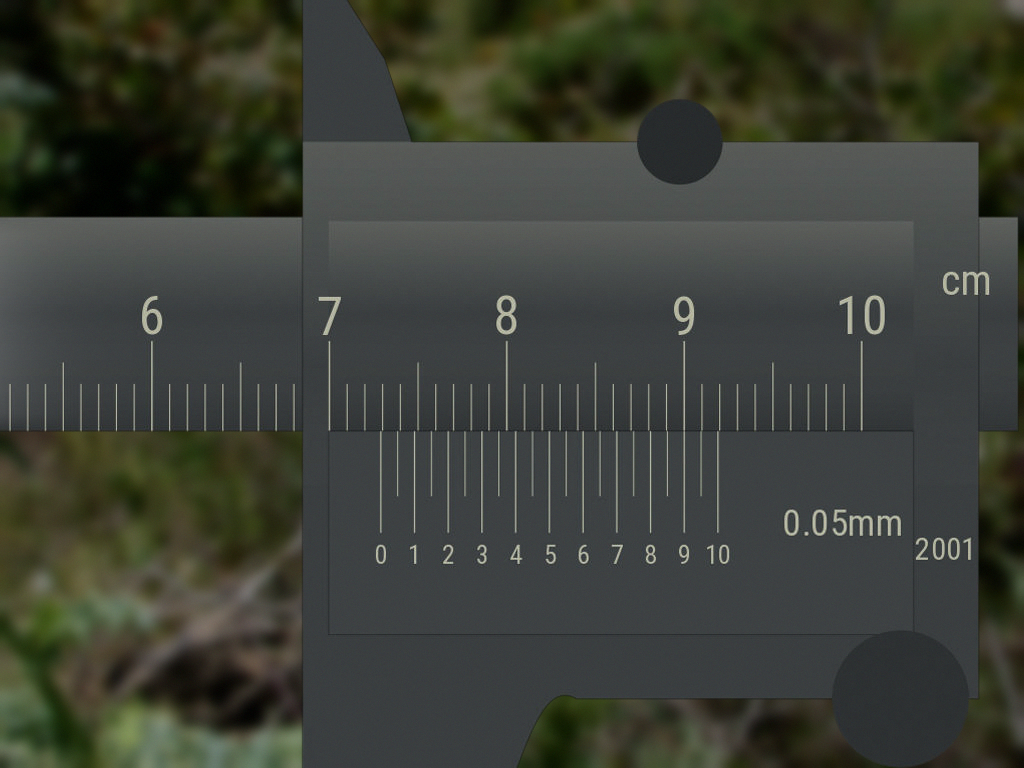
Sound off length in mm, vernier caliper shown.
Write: 72.9 mm
